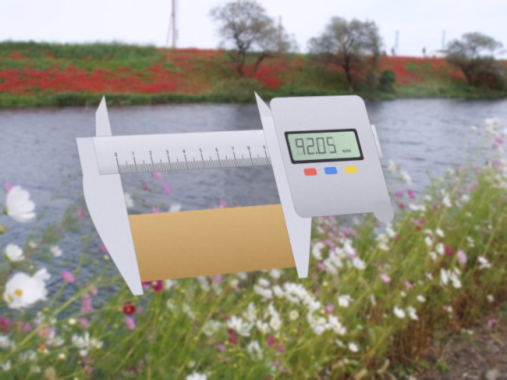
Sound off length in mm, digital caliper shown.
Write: 92.05 mm
